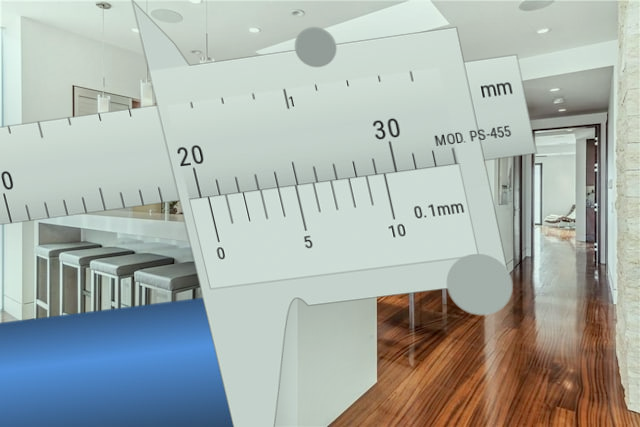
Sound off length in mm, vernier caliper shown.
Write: 20.4 mm
